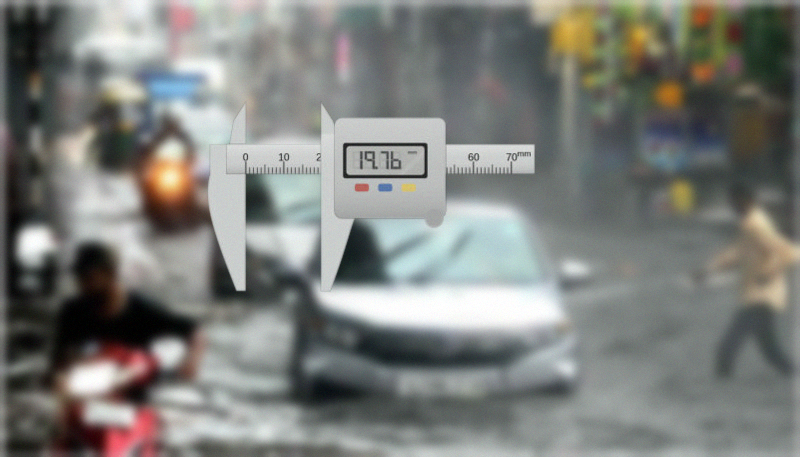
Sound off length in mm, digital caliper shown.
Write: 19.76 mm
